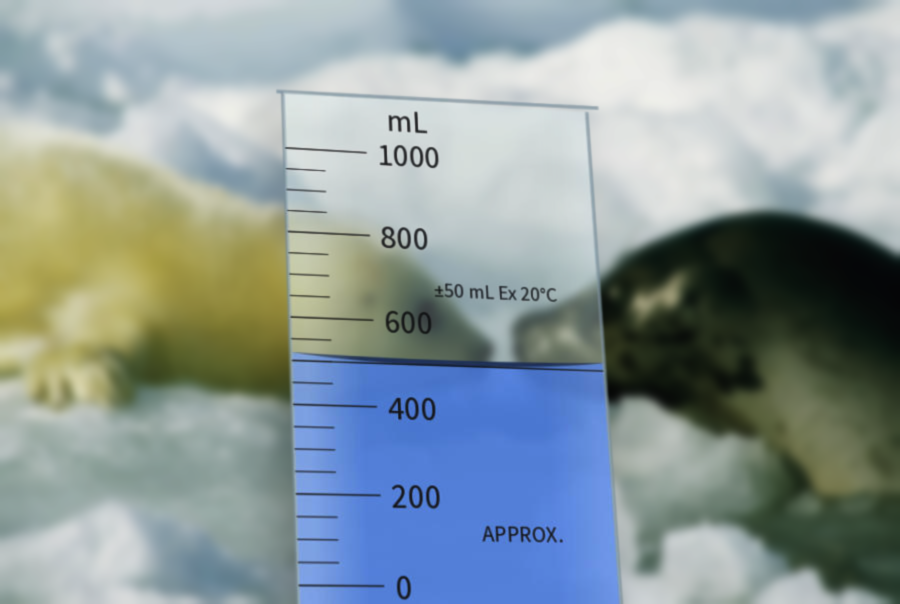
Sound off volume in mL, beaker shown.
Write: 500 mL
